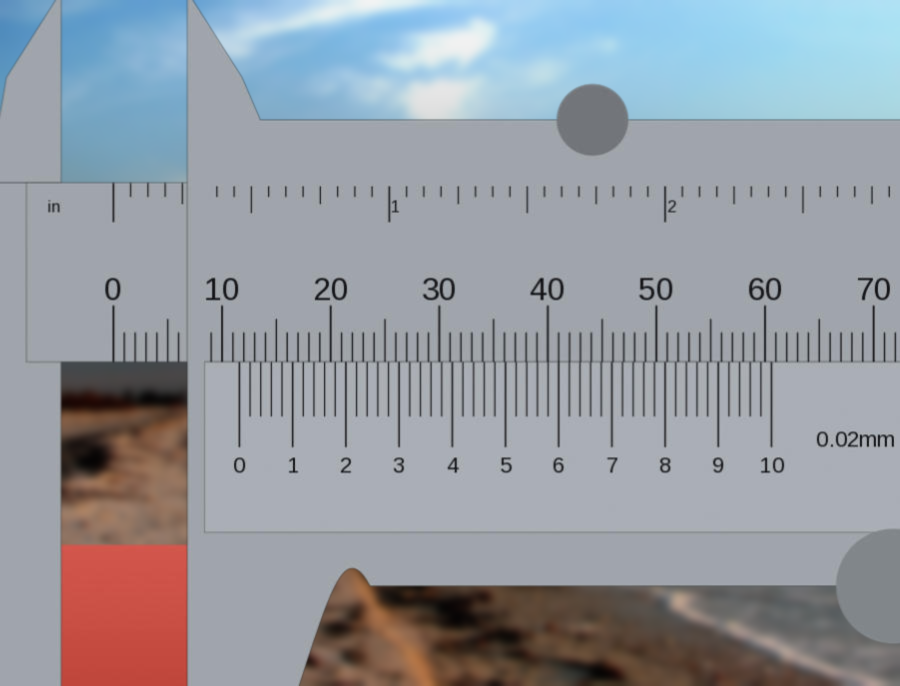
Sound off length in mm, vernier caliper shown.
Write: 11.6 mm
